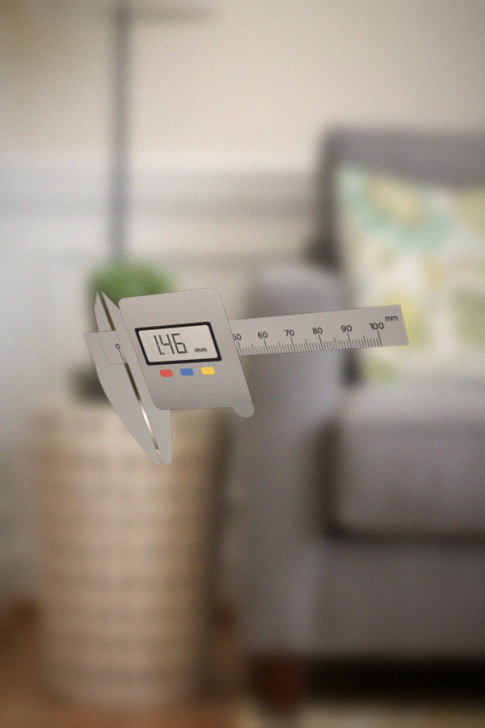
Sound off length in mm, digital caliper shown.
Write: 1.46 mm
